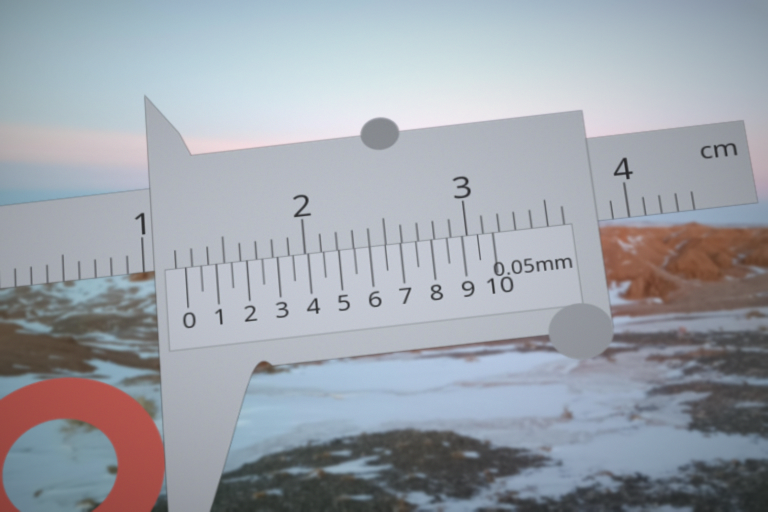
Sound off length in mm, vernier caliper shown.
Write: 12.6 mm
